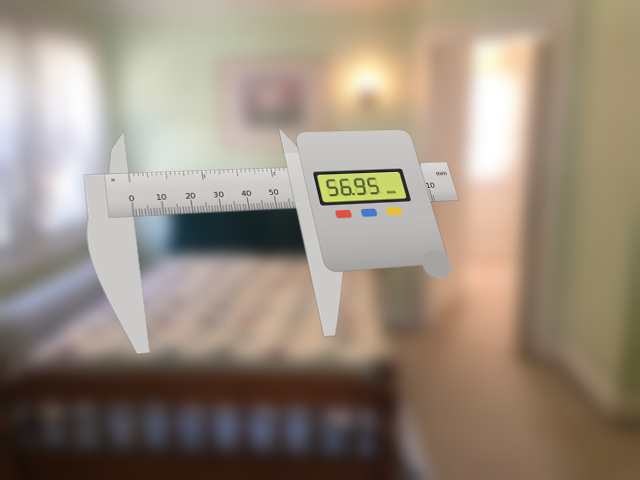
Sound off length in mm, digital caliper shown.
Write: 56.95 mm
